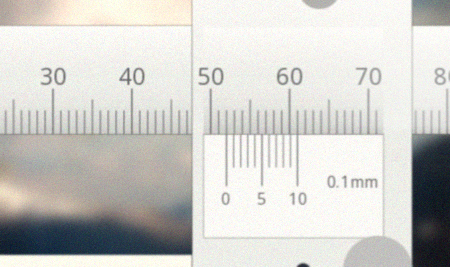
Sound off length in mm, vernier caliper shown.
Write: 52.0 mm
